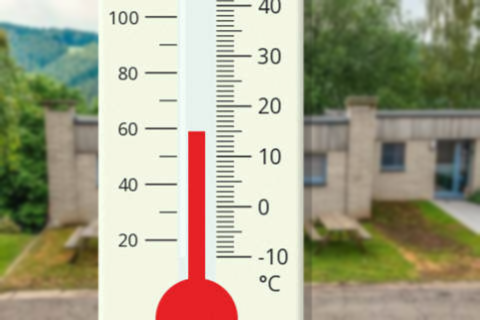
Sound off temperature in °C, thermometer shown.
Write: 15 °C
